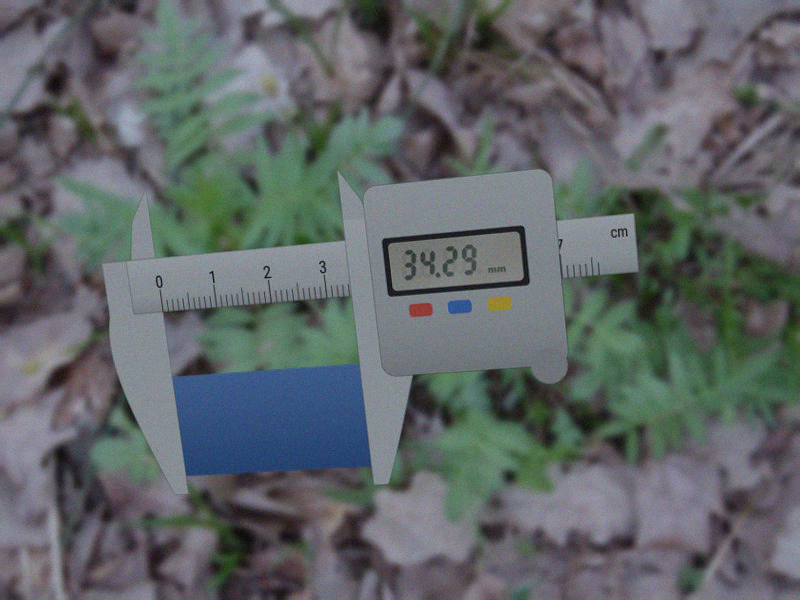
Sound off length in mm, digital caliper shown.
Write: 34.29 mm
